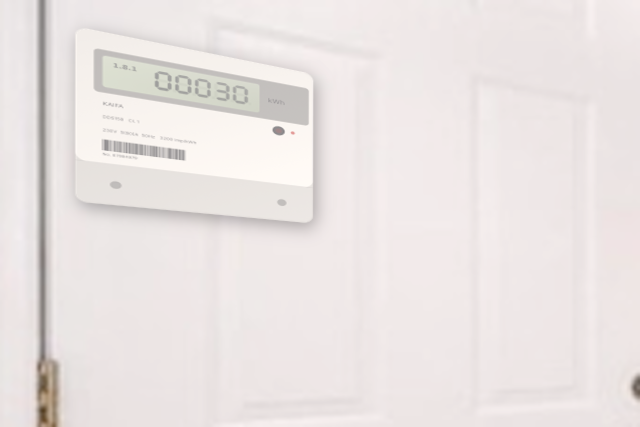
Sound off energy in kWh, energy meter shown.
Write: 30 kWh
